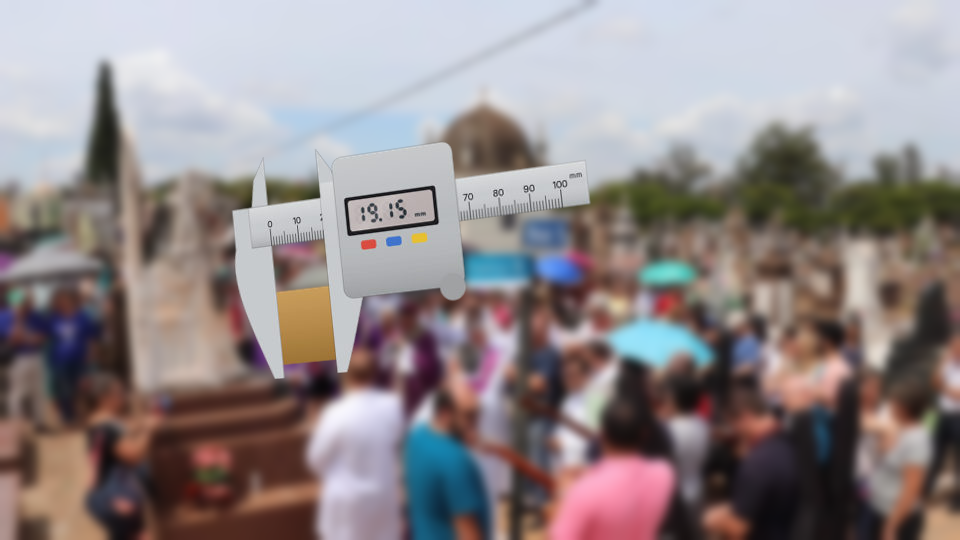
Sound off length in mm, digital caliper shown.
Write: 19.15 mm
